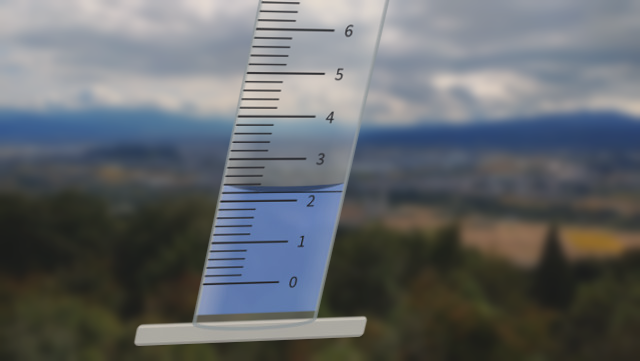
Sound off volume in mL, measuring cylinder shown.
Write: 2.2 mL
